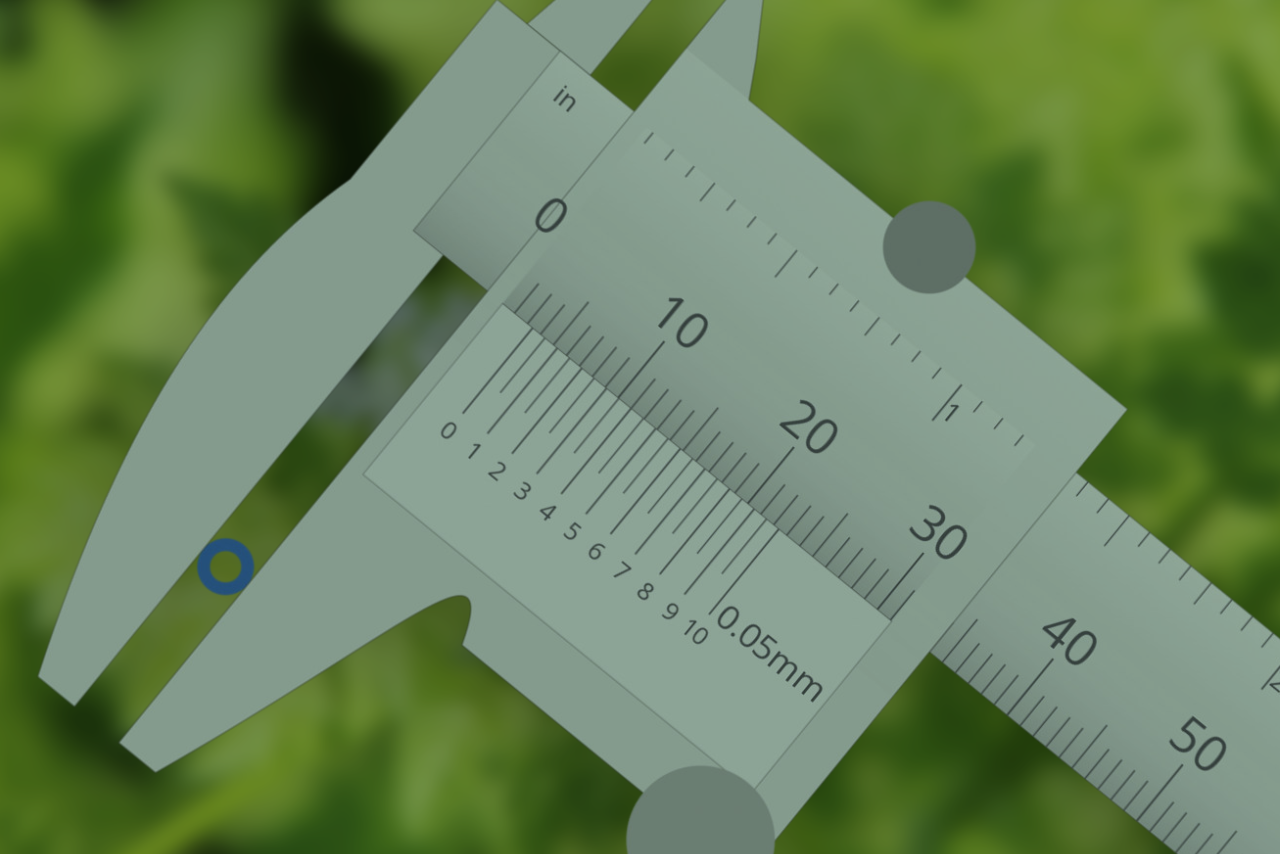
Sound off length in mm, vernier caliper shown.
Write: 3.4 mm
